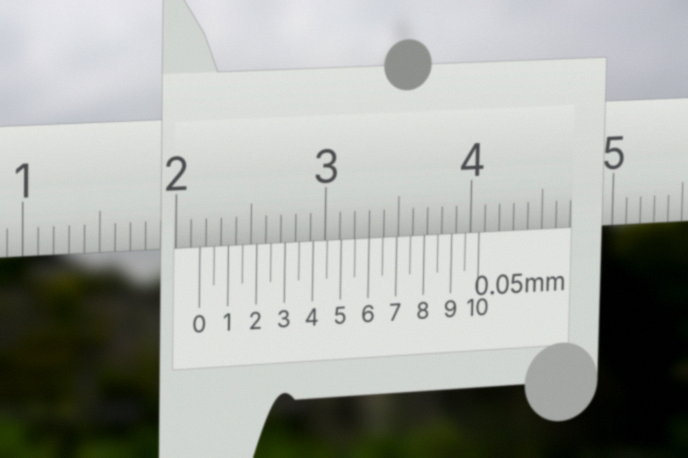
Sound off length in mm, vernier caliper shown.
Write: 21.6 mm
